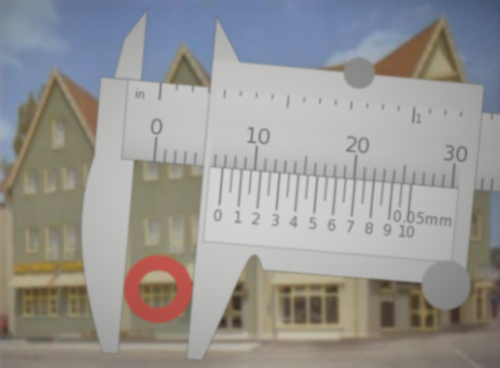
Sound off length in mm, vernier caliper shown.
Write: 6.8 mm
